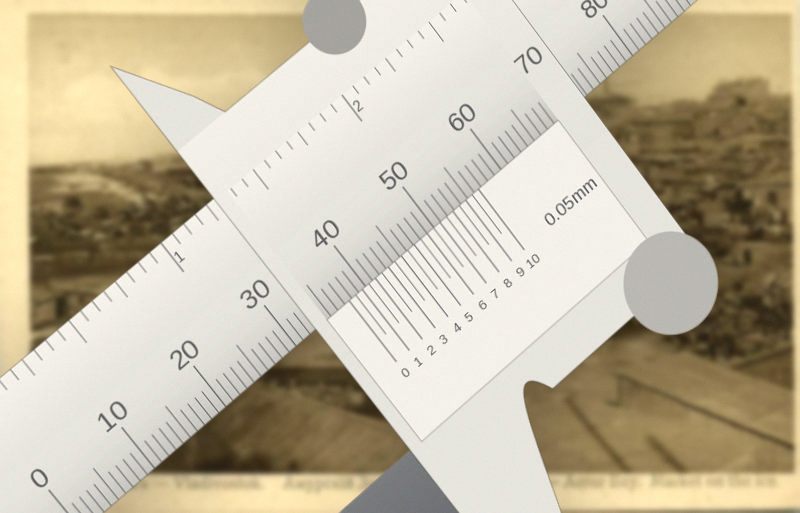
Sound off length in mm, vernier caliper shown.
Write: 37.6 mm
